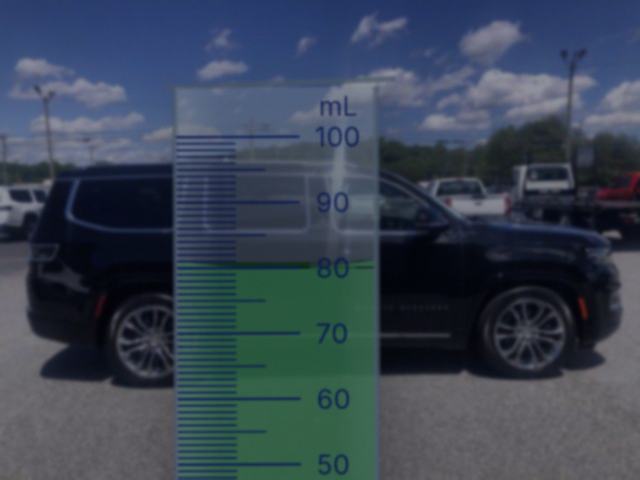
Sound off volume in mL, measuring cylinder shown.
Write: 80 mL
